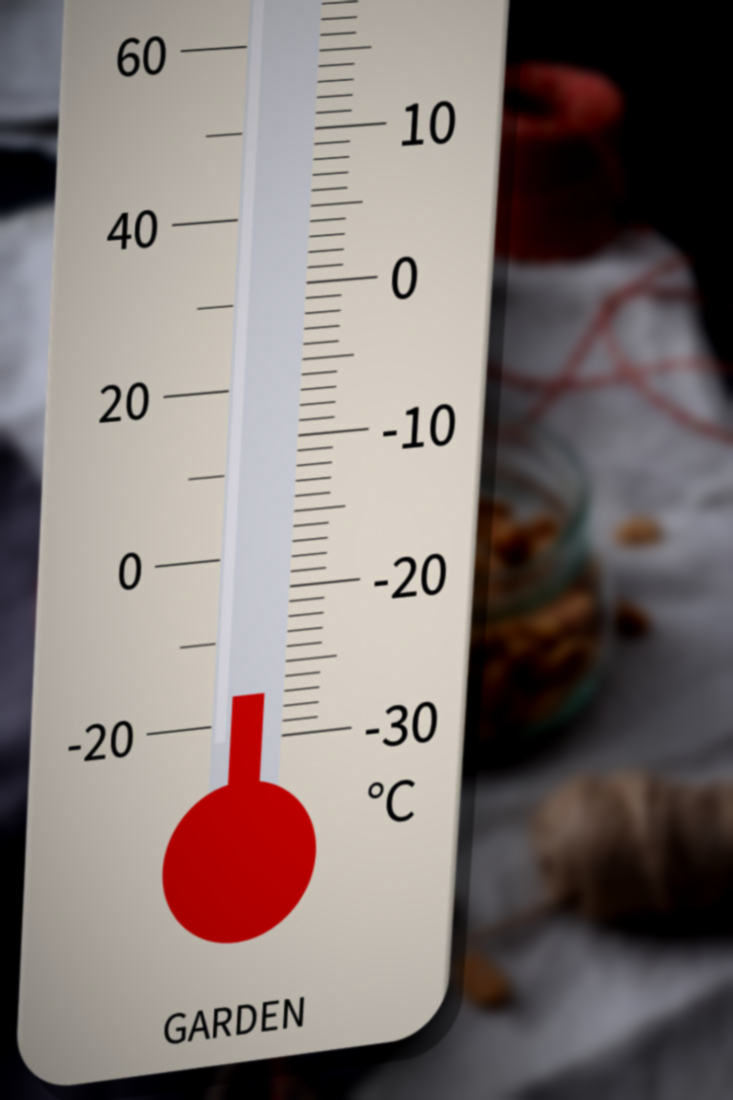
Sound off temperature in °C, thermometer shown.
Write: -27 °C
